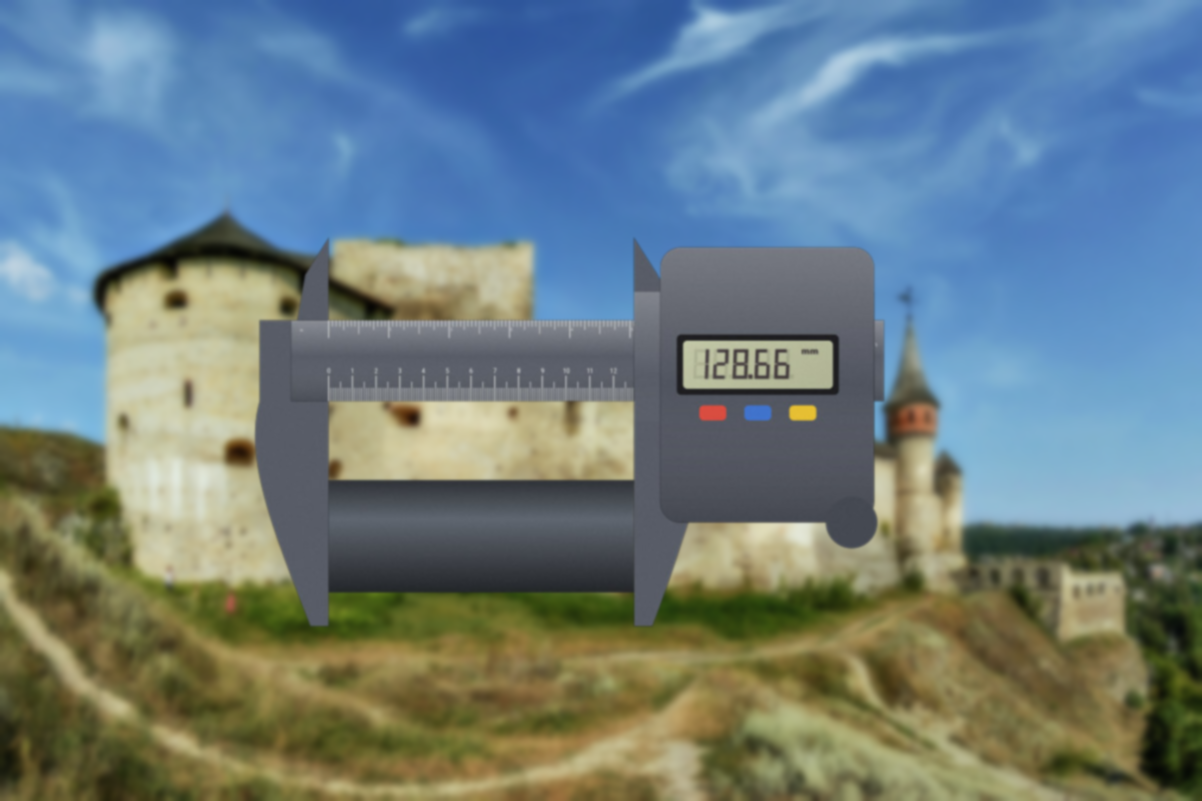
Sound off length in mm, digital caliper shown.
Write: 128.66 mm
